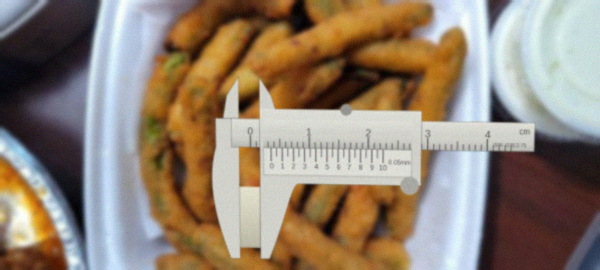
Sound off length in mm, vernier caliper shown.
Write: 3.5 mm
